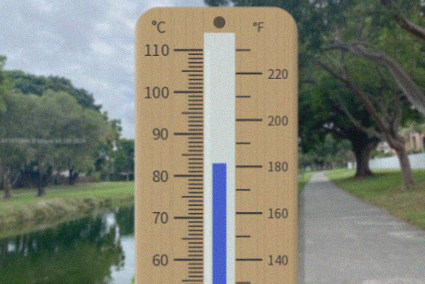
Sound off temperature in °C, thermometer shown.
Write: 83 °C
